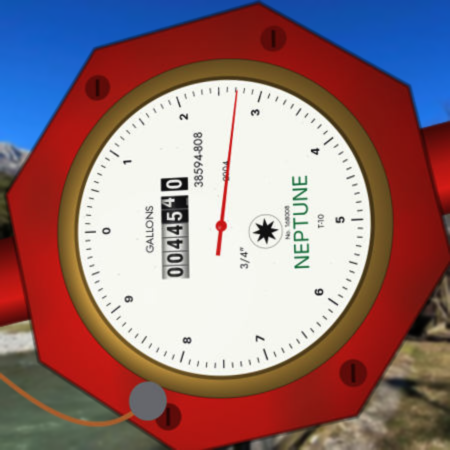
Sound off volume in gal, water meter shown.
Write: 44542.7 gal
